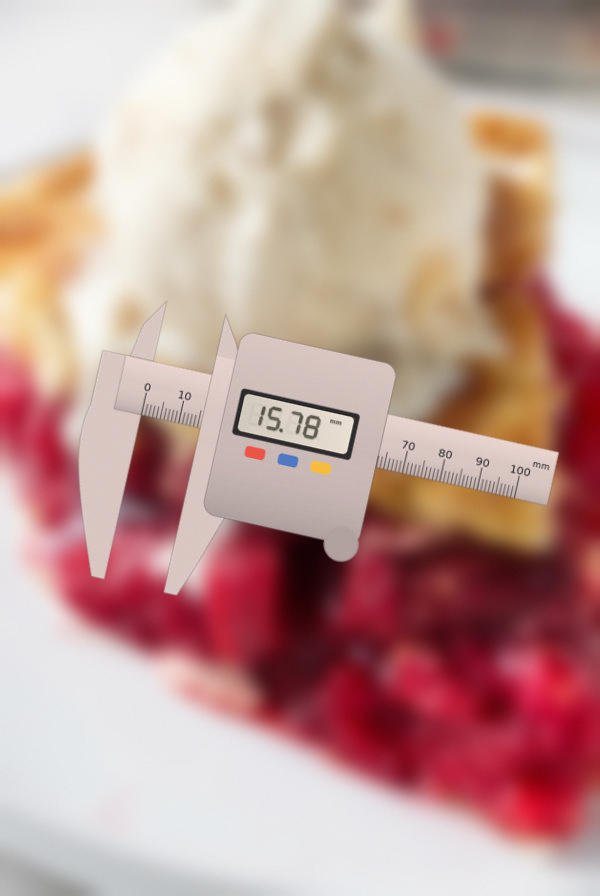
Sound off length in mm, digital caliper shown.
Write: 15.78 mm
